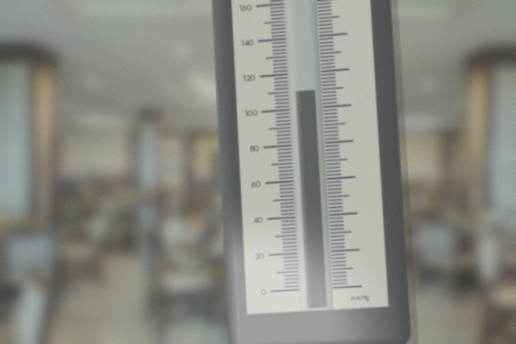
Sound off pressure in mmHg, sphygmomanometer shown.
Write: 110 mmHg
